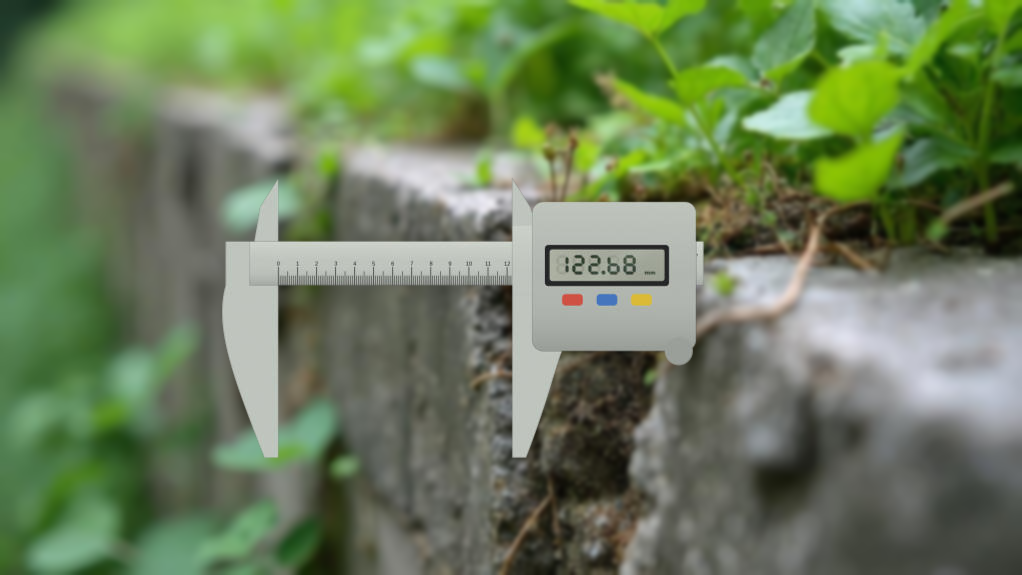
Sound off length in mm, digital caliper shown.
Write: 122.68 mm
